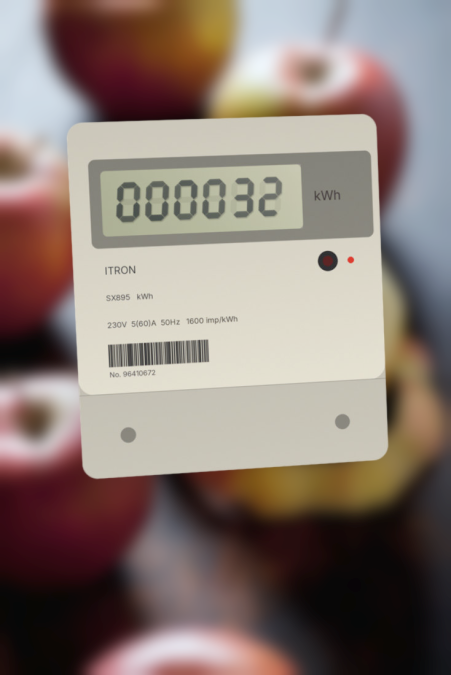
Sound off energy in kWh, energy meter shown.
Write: 32 kWh
